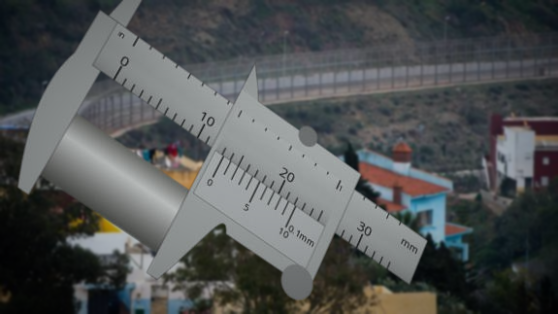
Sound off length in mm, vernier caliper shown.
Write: 13.2 mm
